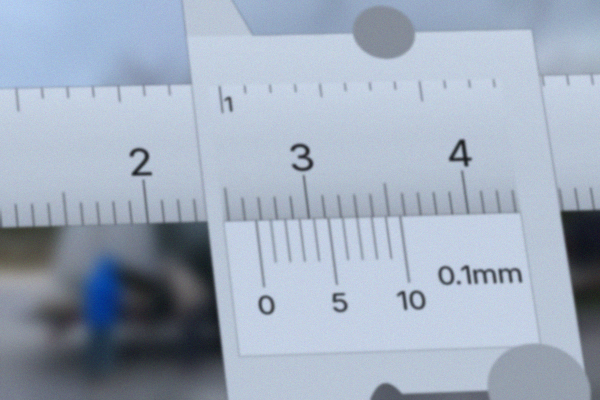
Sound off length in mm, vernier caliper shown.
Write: 26.7 mm
